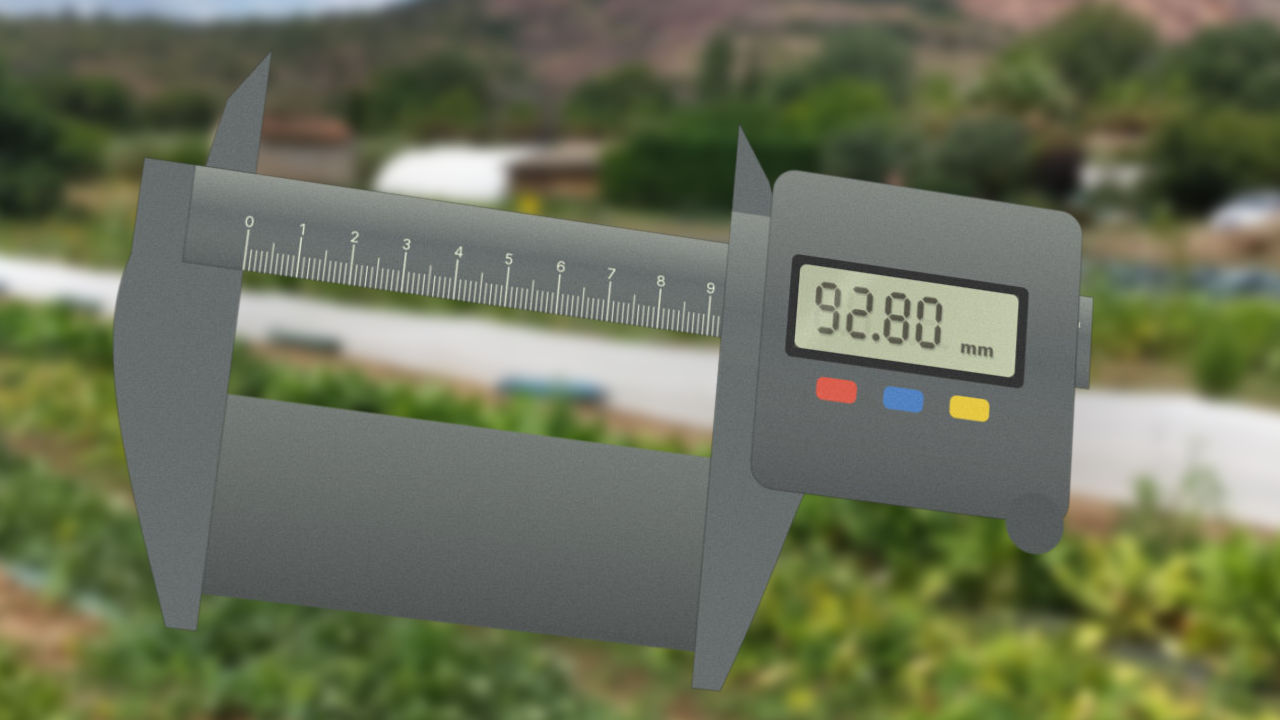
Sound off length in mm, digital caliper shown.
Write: 92.80 mm
